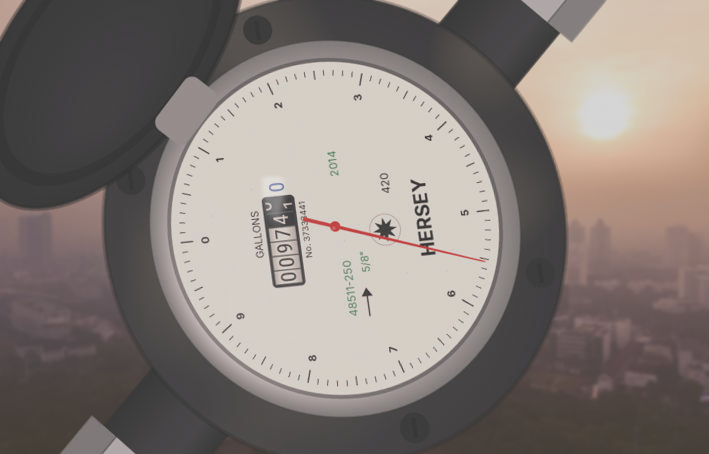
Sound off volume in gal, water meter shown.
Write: 97405.5 gal
